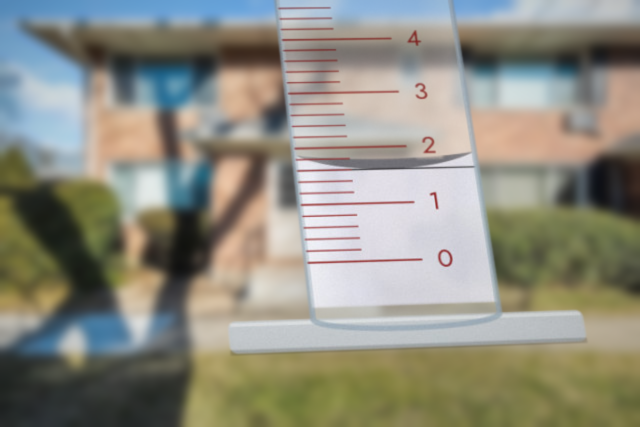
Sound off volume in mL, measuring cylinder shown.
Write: 1.6 mL
